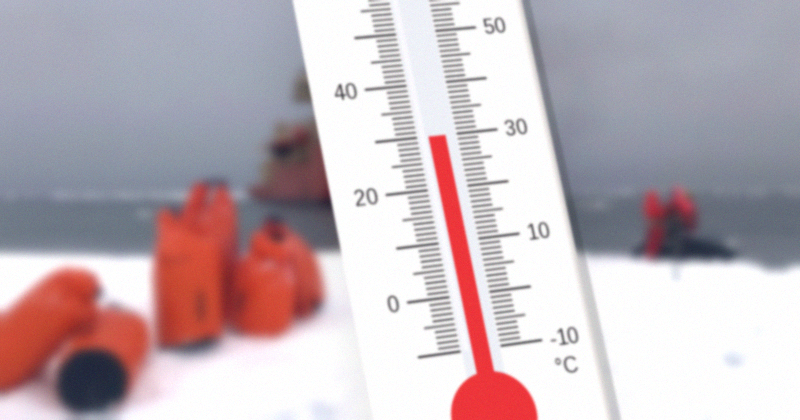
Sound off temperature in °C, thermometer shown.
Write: 30 °C
